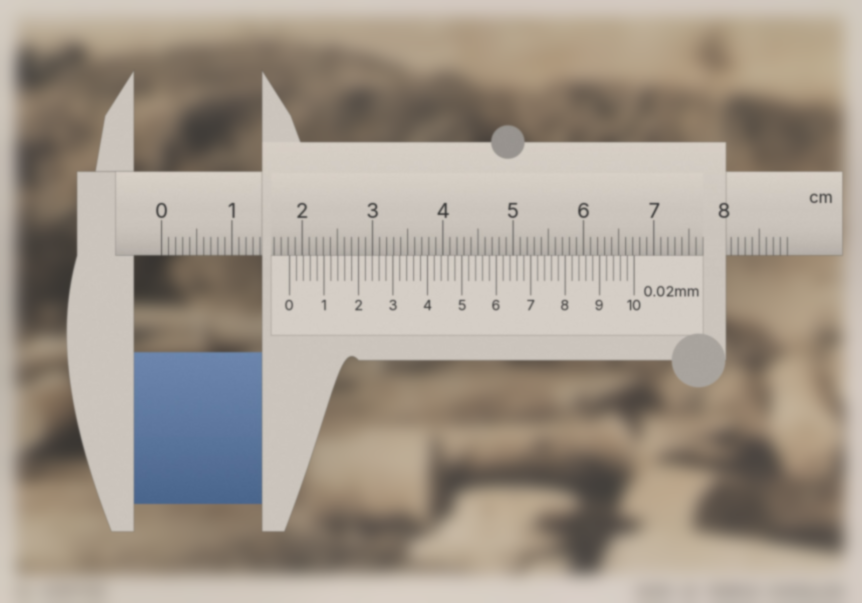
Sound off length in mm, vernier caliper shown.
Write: 18.2 mm
